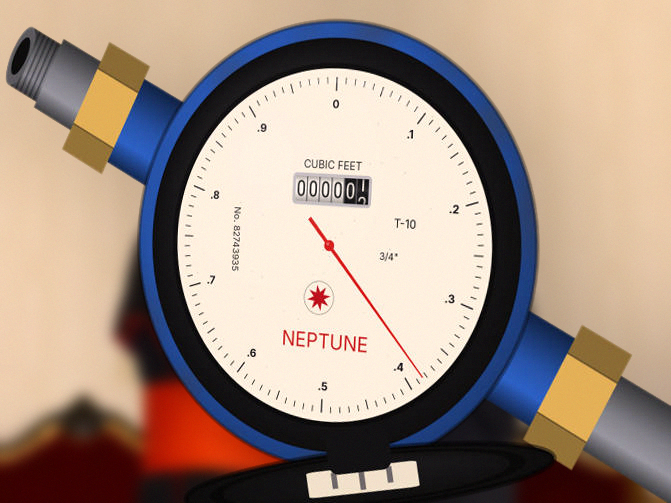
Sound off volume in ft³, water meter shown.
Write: 1.38 ft³
